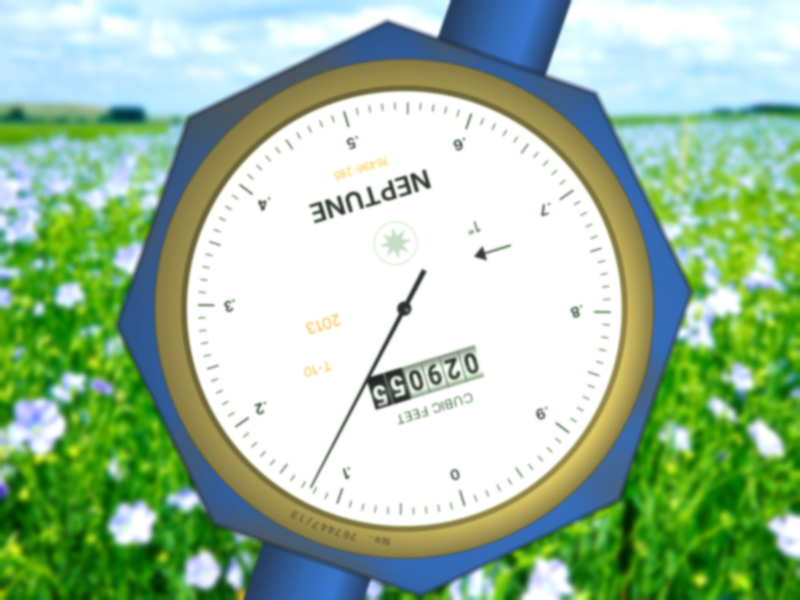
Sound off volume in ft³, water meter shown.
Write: 29055.12 ft³
